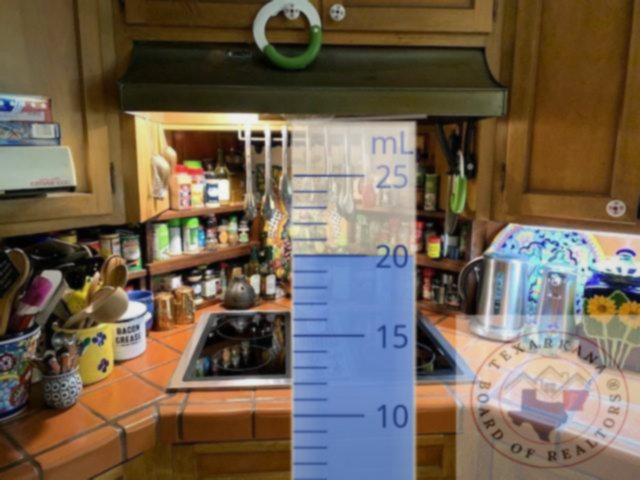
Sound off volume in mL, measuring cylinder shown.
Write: 20 mL
